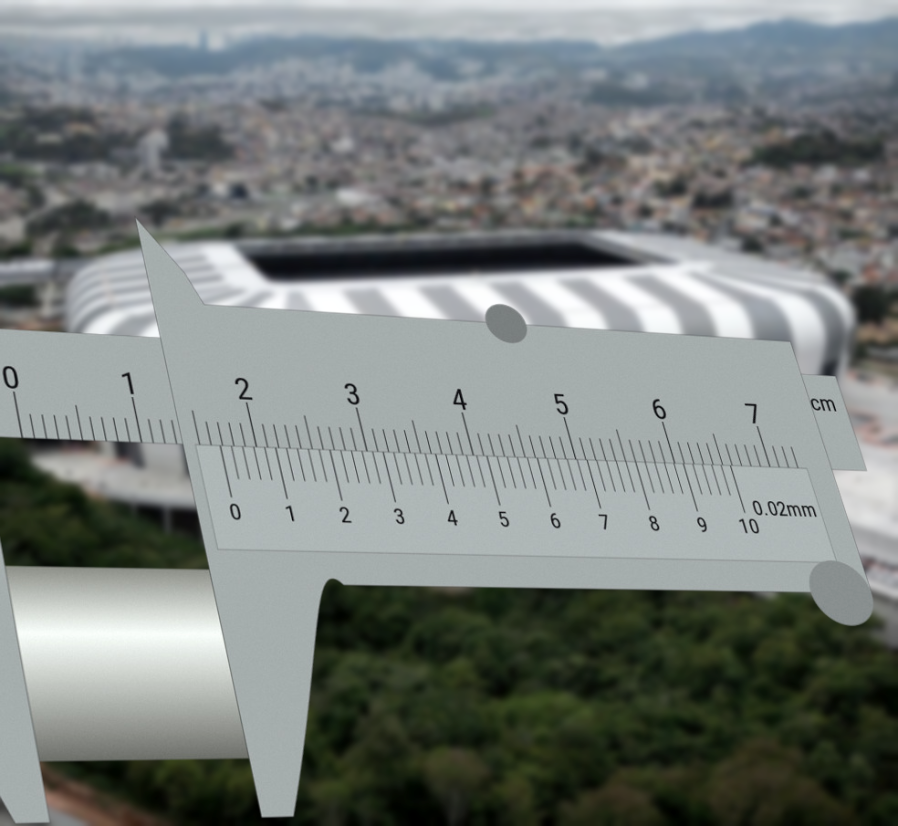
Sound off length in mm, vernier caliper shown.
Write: 16.8 mm
